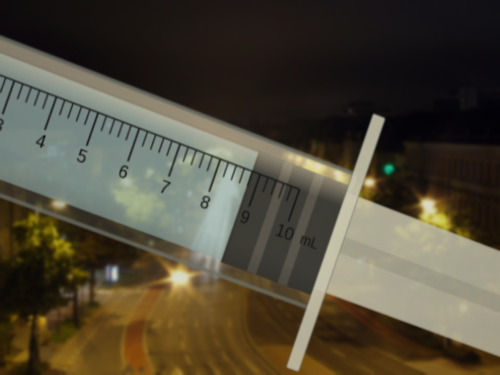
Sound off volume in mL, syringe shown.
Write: 8.8 mL
